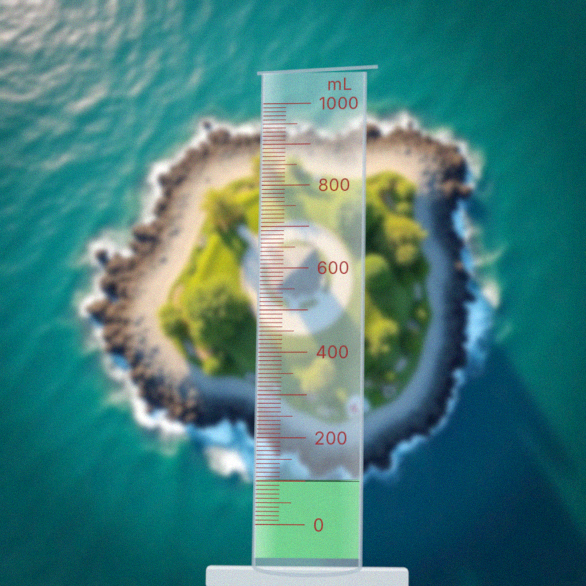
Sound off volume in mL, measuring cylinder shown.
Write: 100 mL
